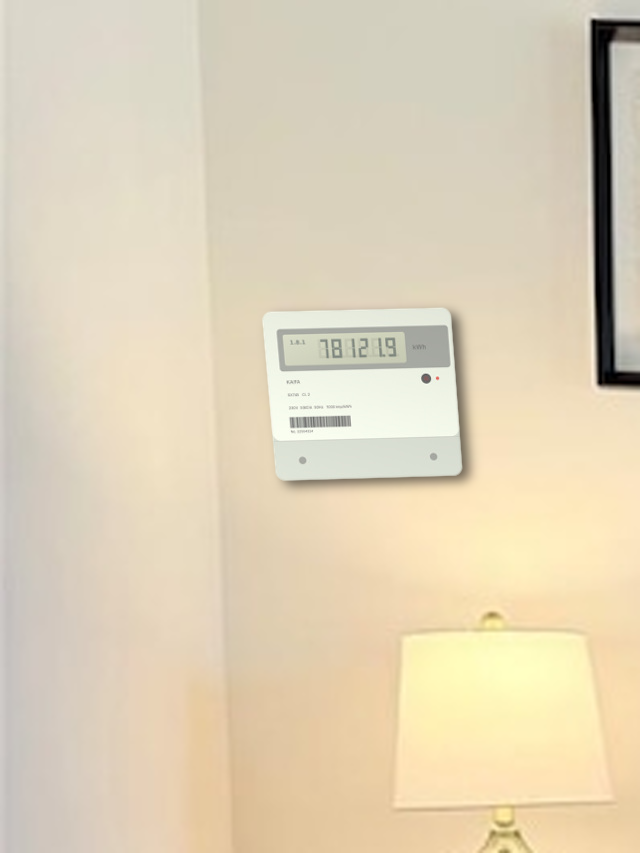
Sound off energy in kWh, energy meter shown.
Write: 78121.9 kWh
